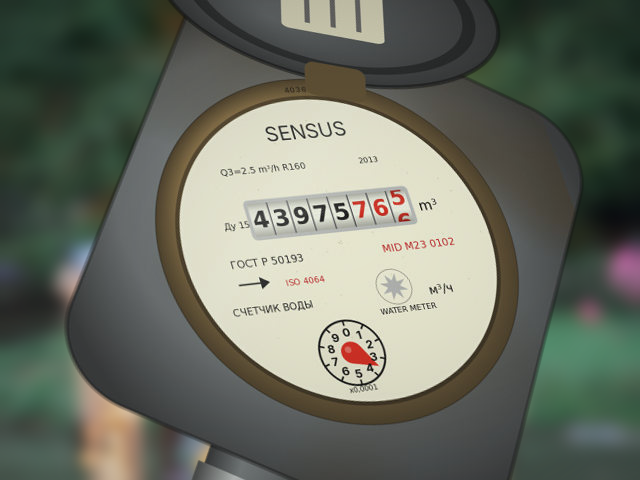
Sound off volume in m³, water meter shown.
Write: 43975.7653 m³
